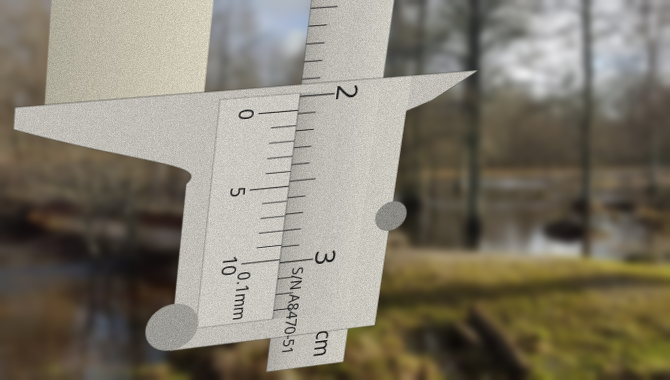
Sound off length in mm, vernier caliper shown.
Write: 20.8 mm
